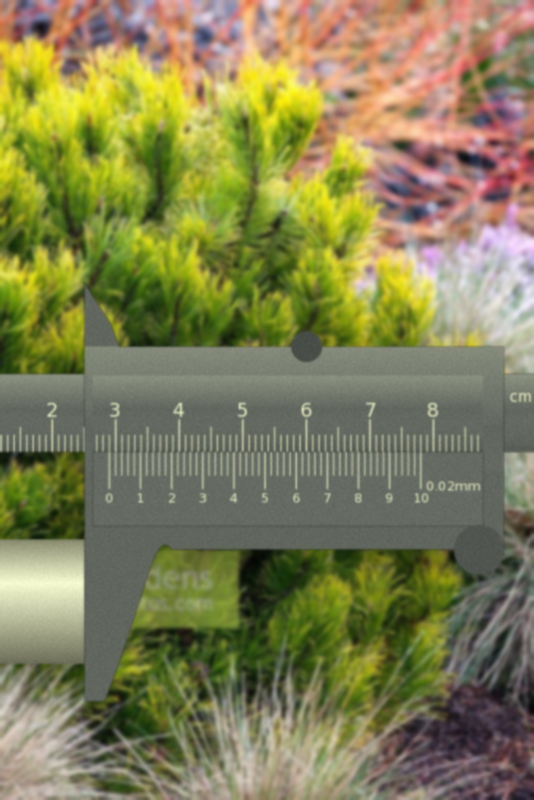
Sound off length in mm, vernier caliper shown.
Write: 29.0 mm
